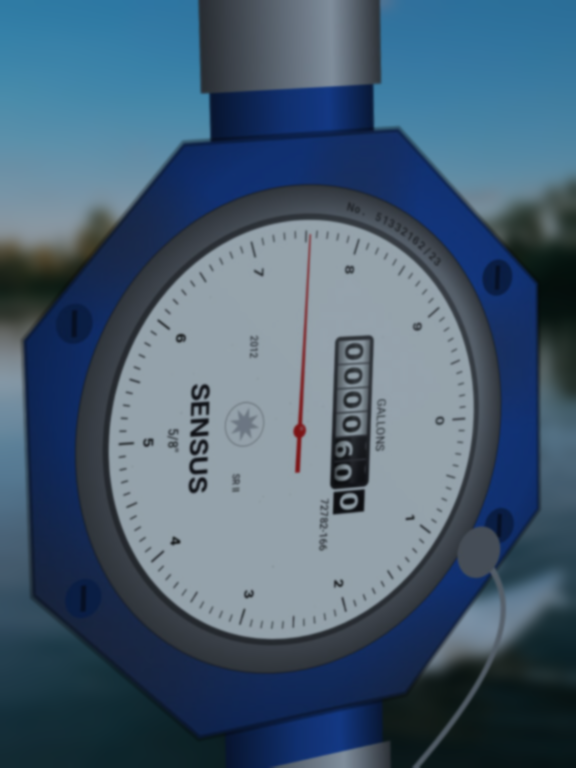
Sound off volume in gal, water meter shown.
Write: 597.5 gal
